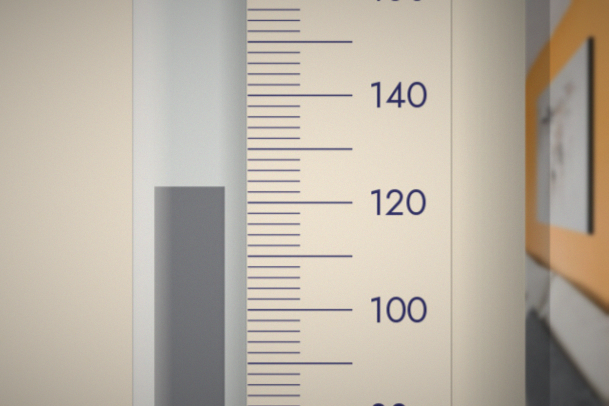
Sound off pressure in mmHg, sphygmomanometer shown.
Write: 123 mmHg
